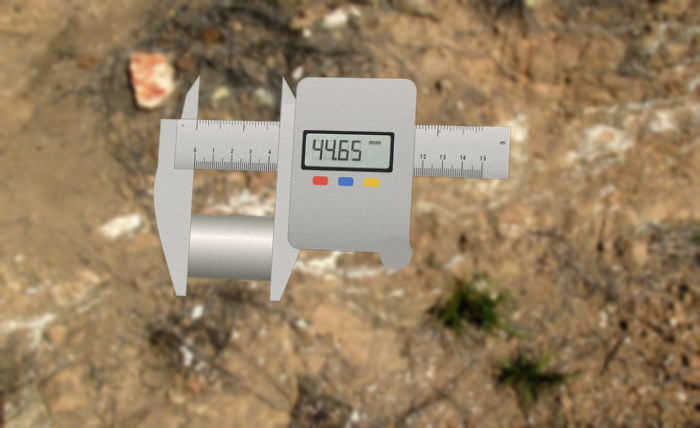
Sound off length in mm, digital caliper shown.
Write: 44.65 mm
